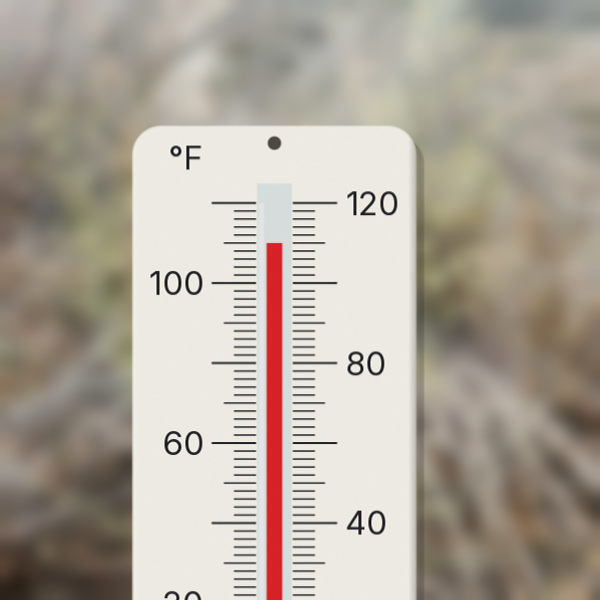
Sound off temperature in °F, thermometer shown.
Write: 110 °F
